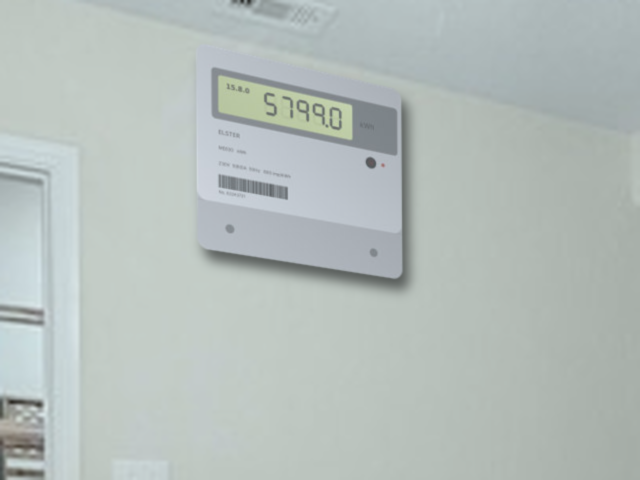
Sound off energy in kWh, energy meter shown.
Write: 5799.0 kWh
